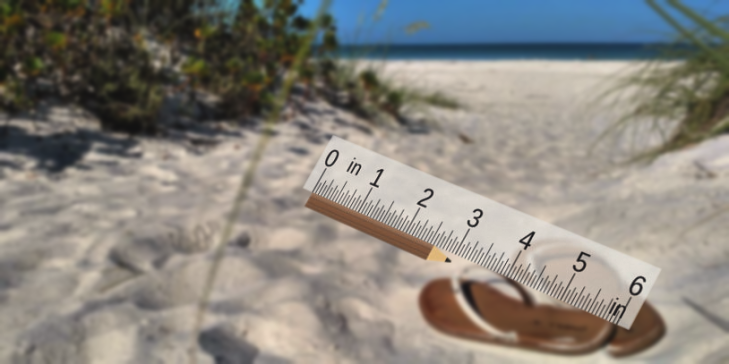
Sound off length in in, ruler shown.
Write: 3 in
